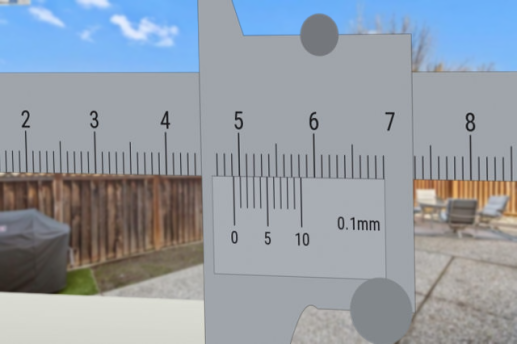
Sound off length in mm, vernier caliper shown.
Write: 49.2 mm
